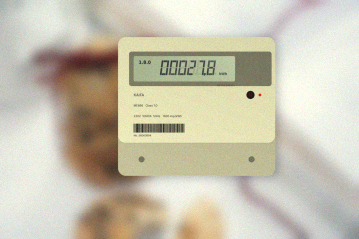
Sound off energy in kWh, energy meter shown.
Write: 27.8 kWh
